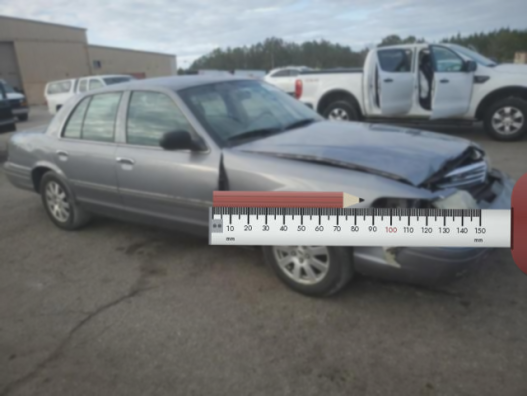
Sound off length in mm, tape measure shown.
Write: 85 mm
